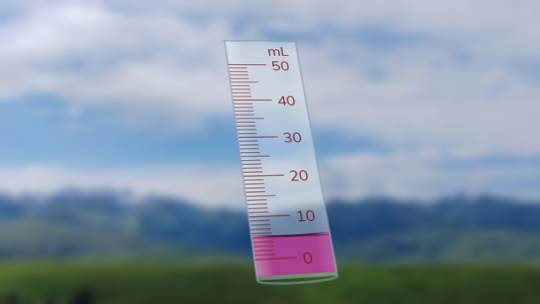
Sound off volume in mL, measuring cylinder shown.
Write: 5 mL
